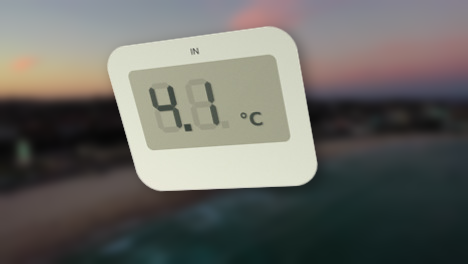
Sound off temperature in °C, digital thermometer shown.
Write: 4.1 °C
